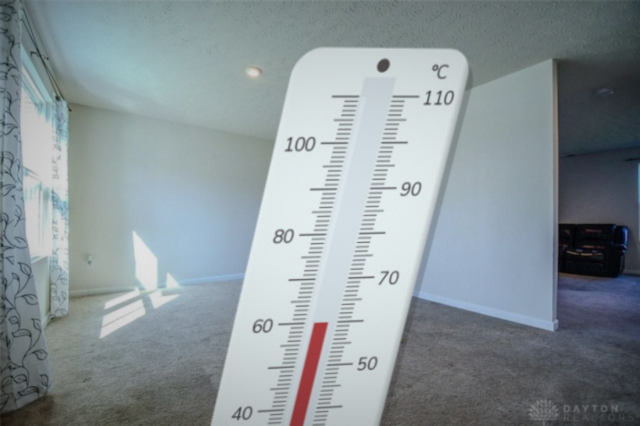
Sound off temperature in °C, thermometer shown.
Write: 60 °C
